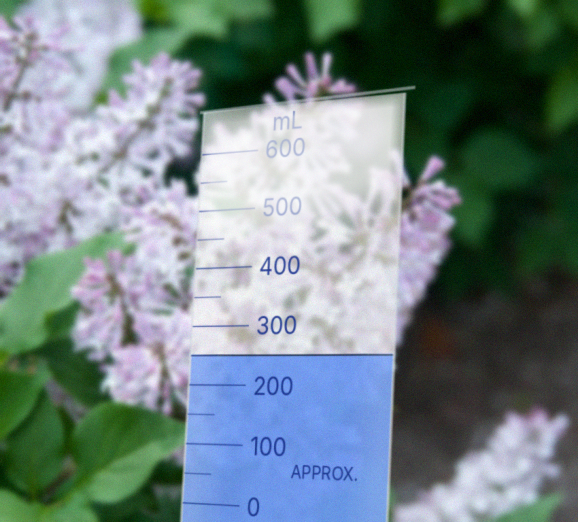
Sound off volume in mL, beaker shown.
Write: 250 mL
